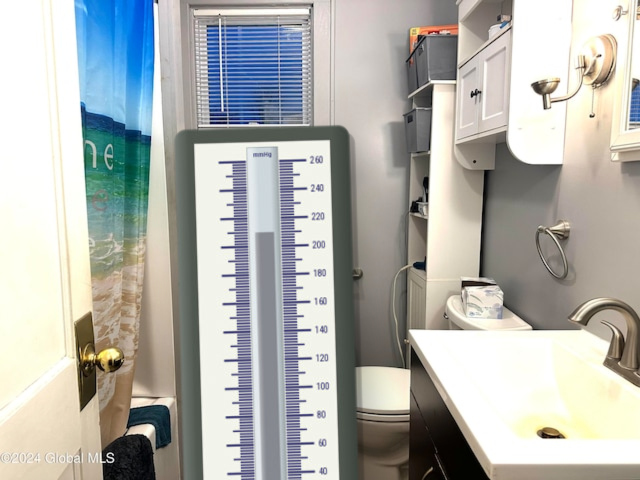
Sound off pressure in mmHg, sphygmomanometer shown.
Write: 210 mmHg
